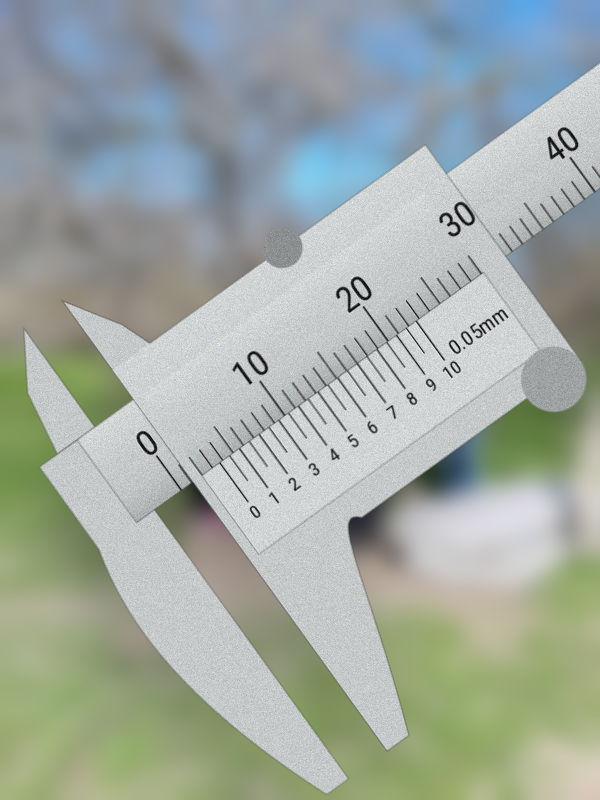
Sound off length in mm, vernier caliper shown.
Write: 3.7 mm
